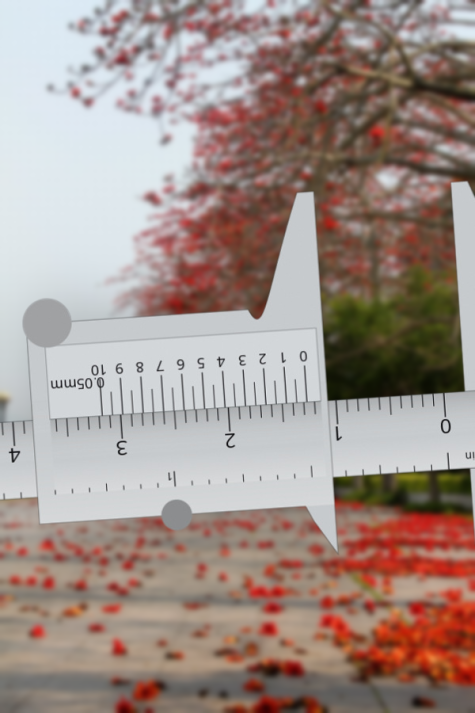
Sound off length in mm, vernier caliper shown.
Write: 12.7 mm
